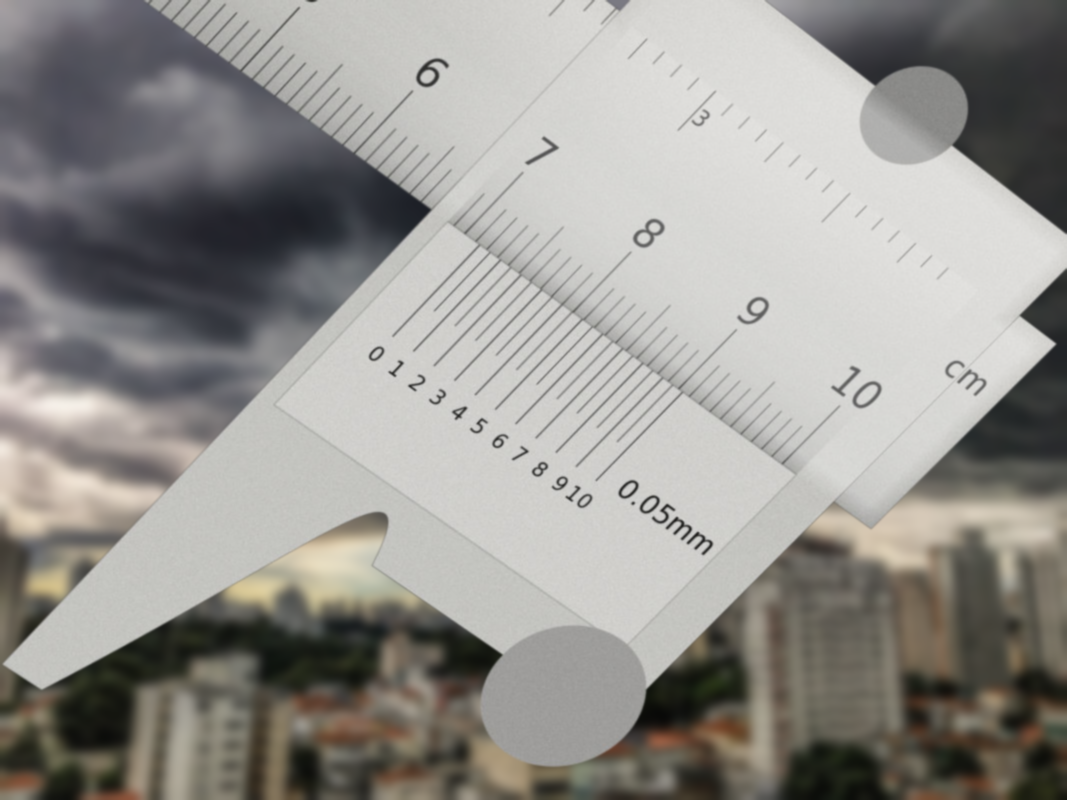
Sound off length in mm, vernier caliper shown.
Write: 71.4 mm
